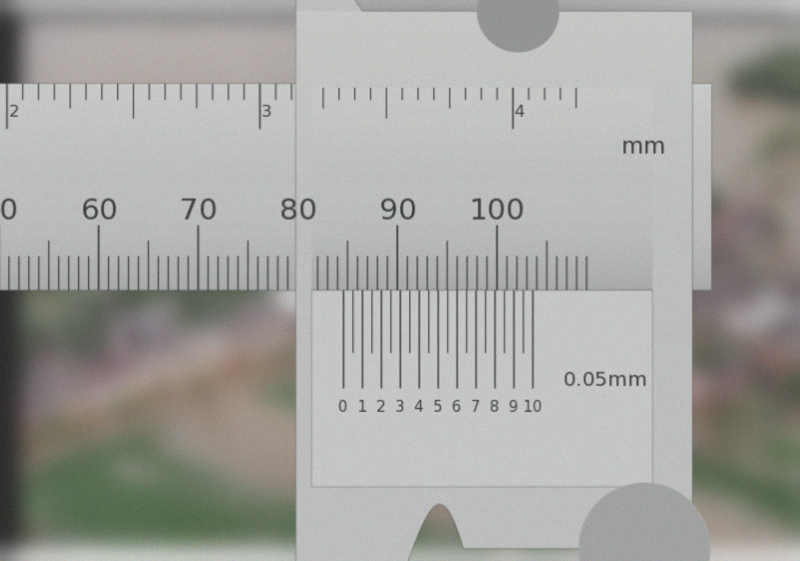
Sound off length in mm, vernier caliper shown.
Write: 84.6 mm
